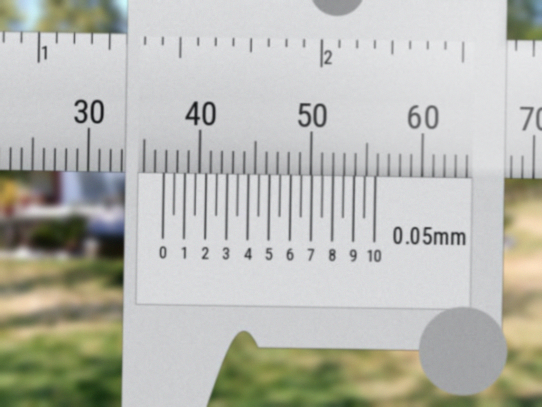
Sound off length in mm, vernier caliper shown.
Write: 36.8 mm
